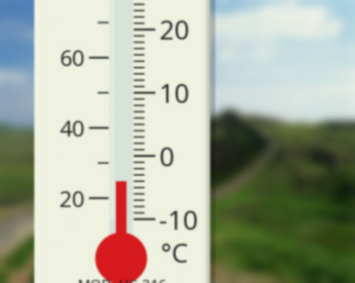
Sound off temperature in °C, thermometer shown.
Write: -4 °C
